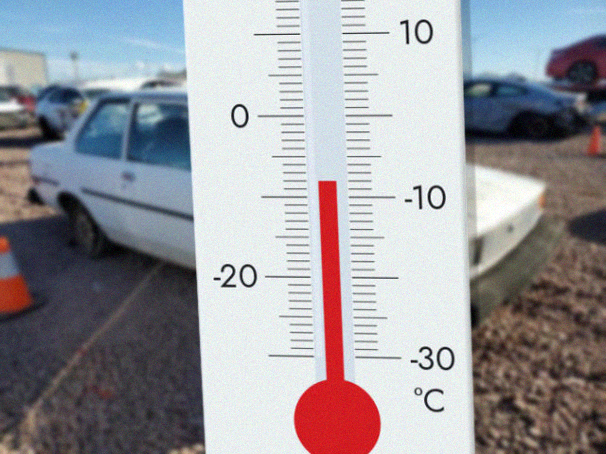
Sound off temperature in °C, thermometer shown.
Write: -8 °C
